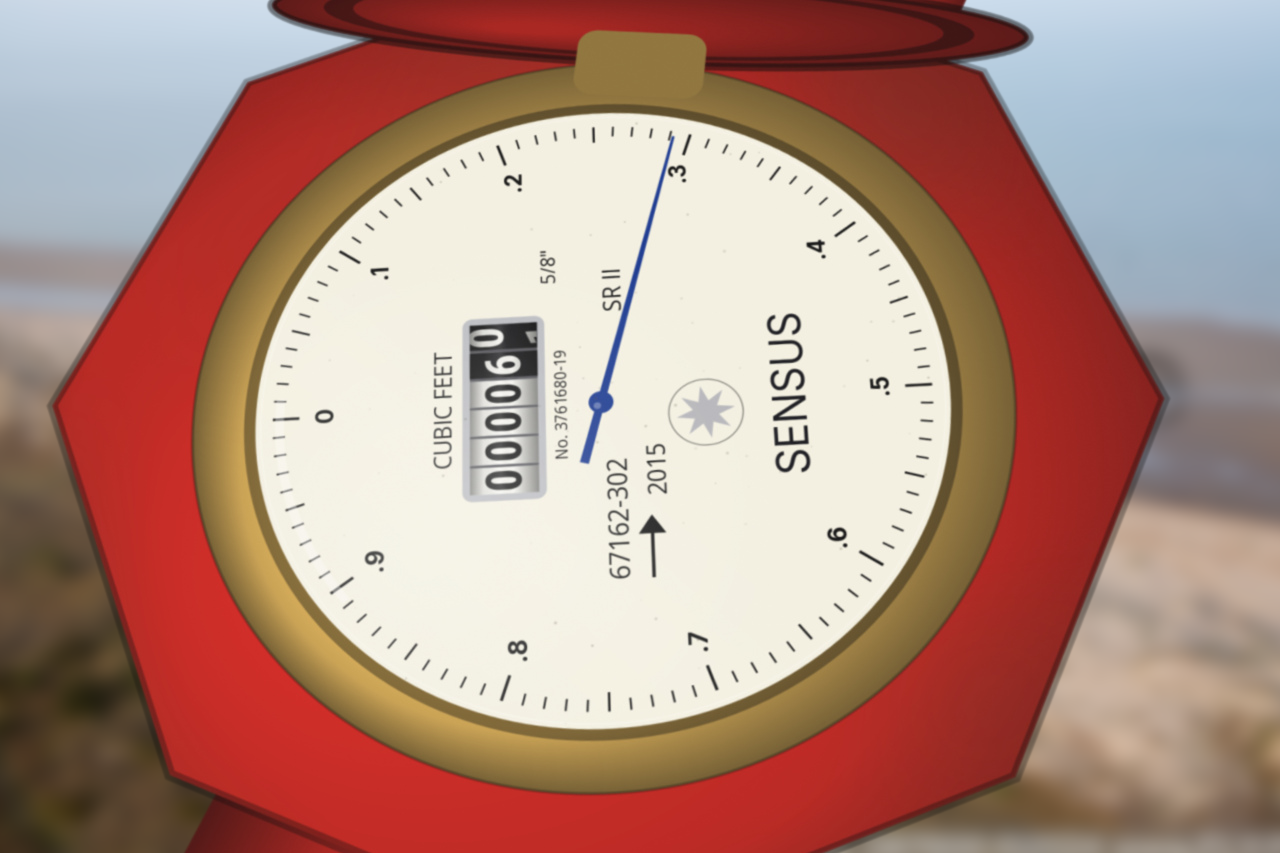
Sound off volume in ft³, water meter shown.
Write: 60.29 ft³
